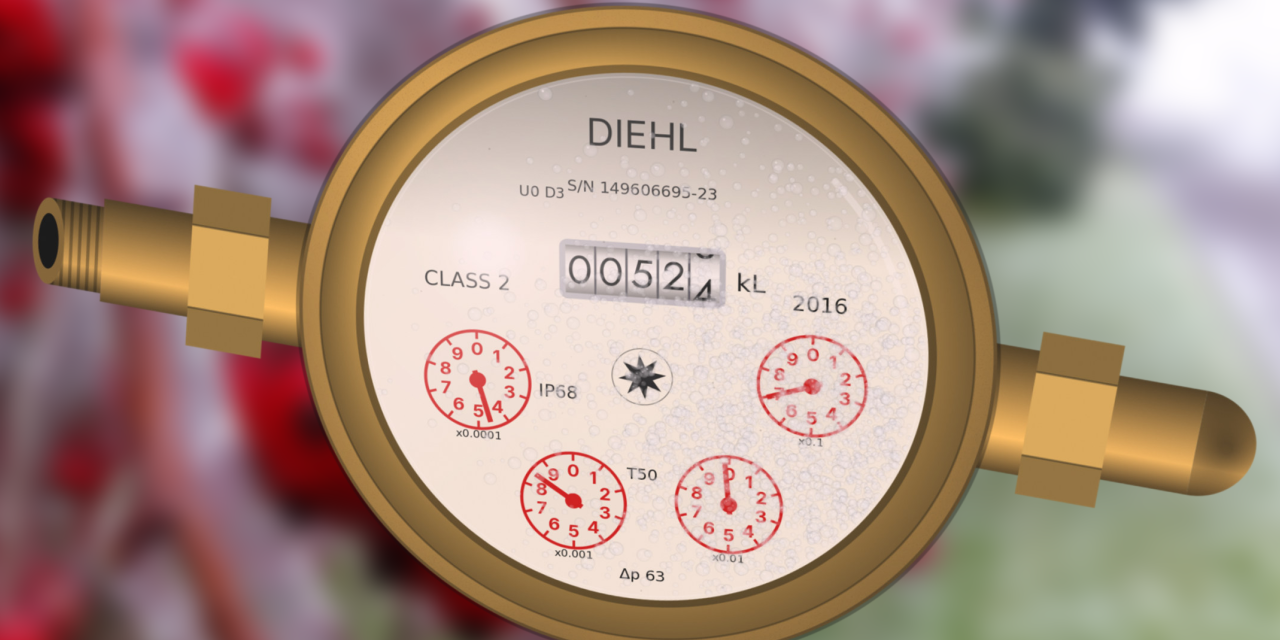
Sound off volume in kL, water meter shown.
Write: 523.6984 kL
